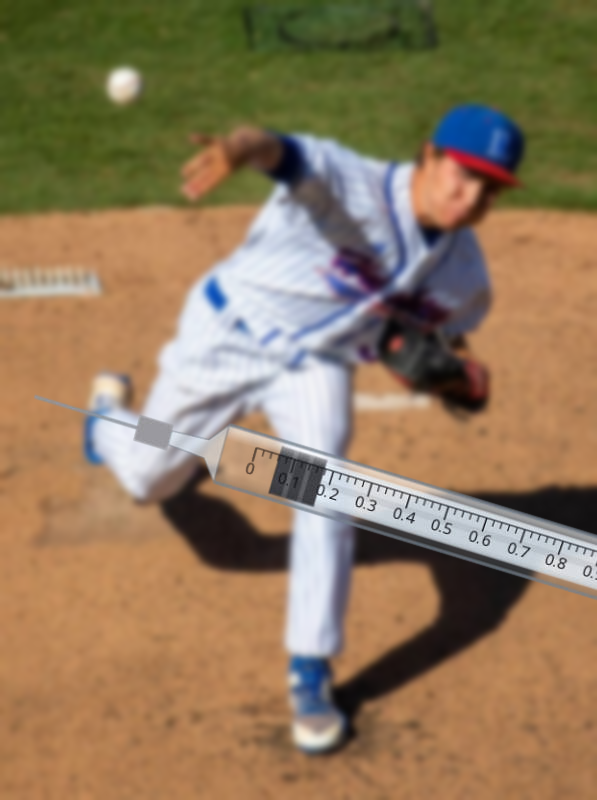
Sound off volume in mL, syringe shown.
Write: 0.06 mL
